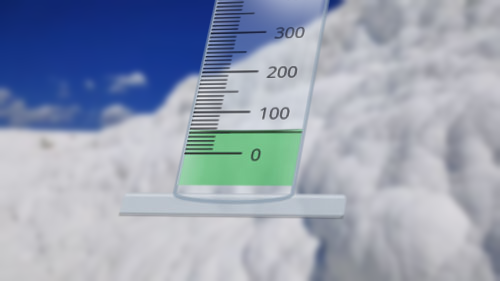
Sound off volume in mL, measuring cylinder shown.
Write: 50 mL
